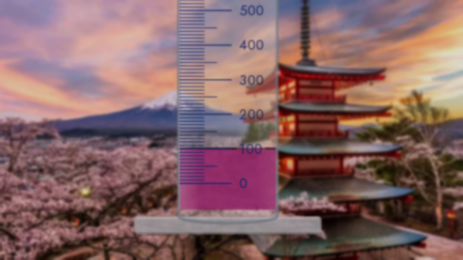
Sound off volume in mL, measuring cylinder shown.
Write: 100 mL
